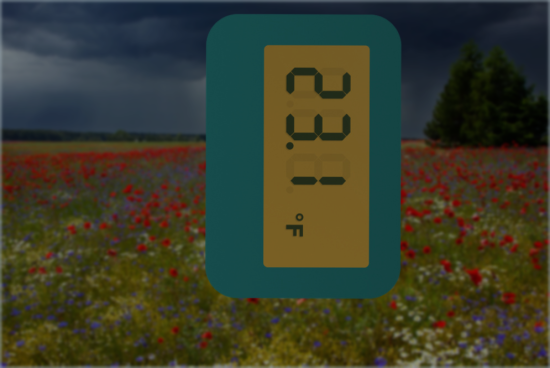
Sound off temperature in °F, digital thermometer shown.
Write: 23.1 °F
